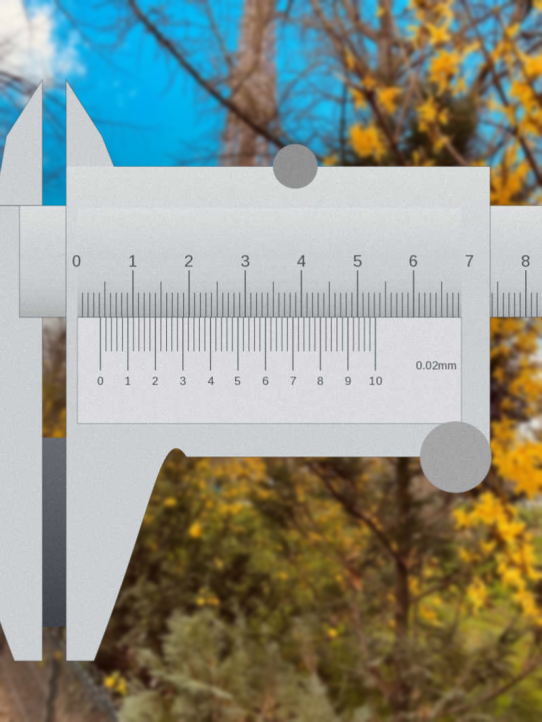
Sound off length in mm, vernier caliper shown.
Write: 4.2 mm
